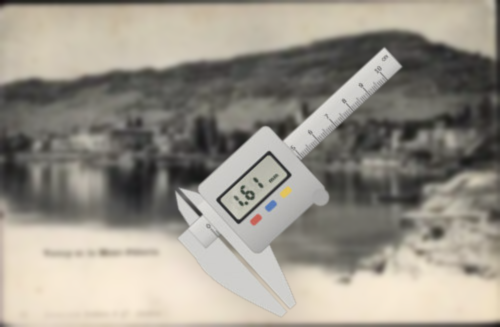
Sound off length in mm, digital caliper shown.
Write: 1.61 mm
